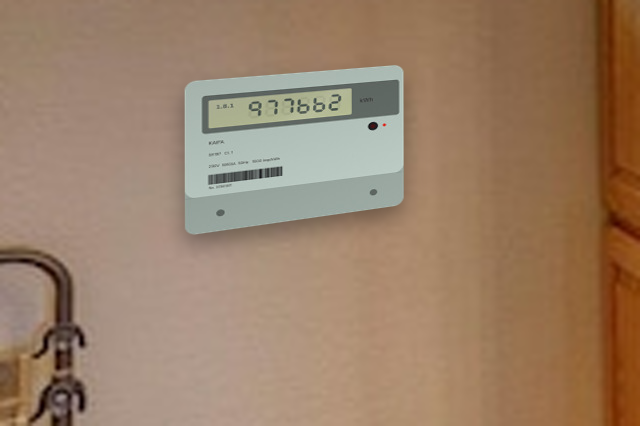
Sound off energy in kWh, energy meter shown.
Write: 977662 kWh
